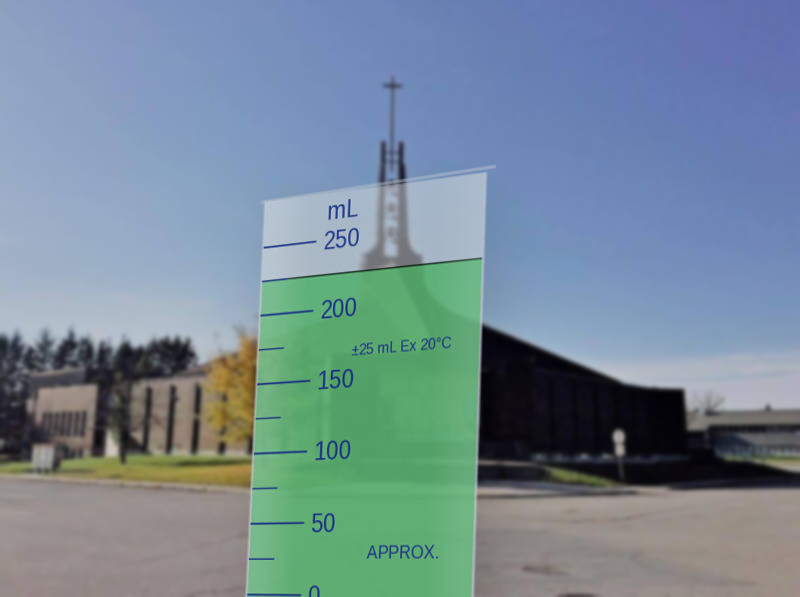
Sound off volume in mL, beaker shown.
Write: 225 mL
